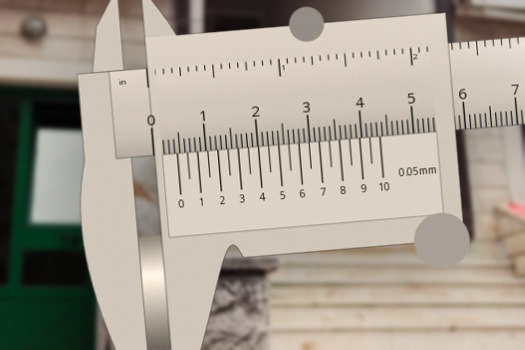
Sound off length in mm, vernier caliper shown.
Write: 4.5 mm
